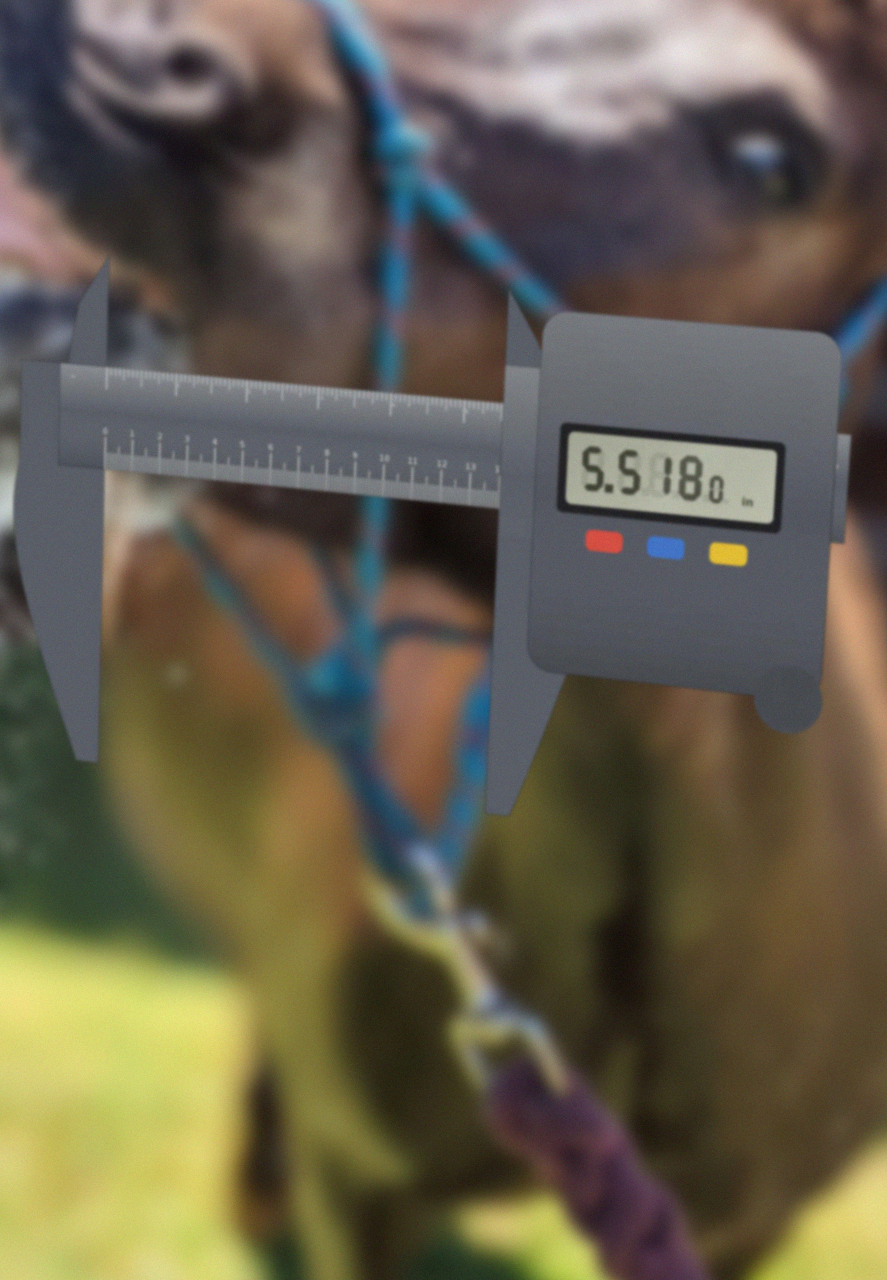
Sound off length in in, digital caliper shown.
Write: 5.5180 in
